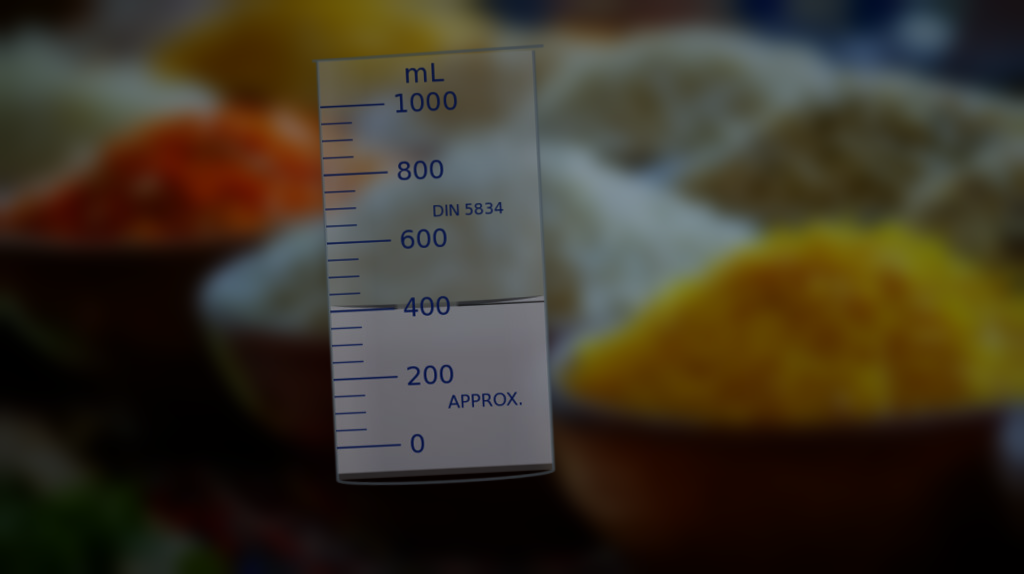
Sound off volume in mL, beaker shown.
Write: 400 mL
